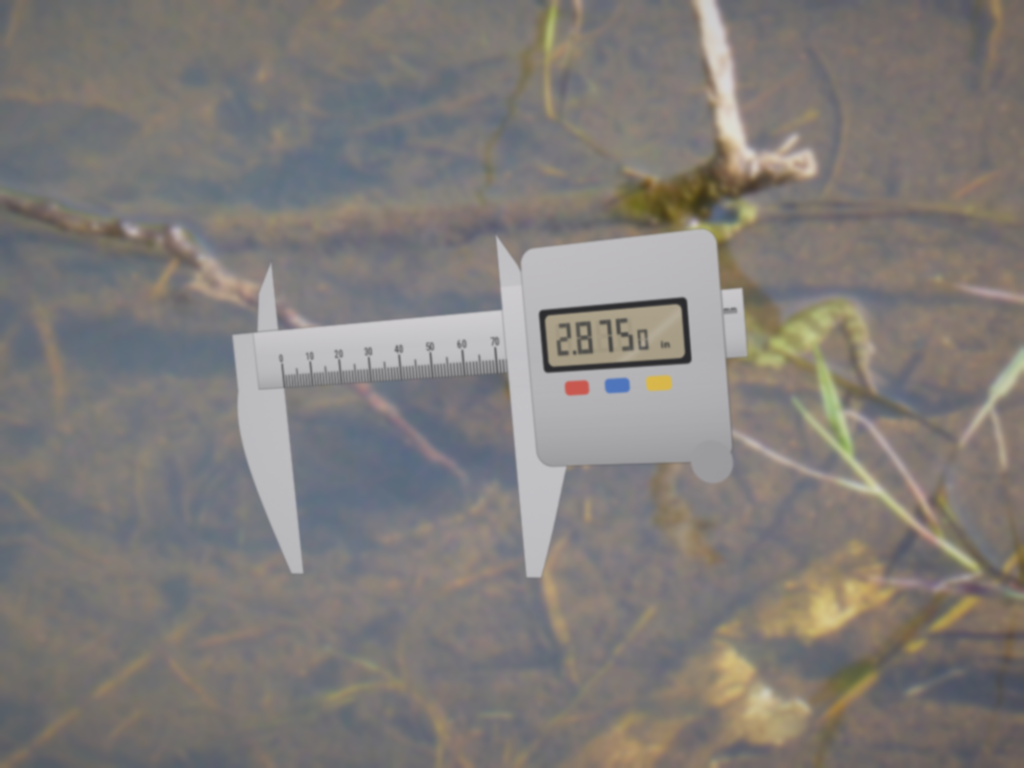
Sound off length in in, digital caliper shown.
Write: 2.8750 in
